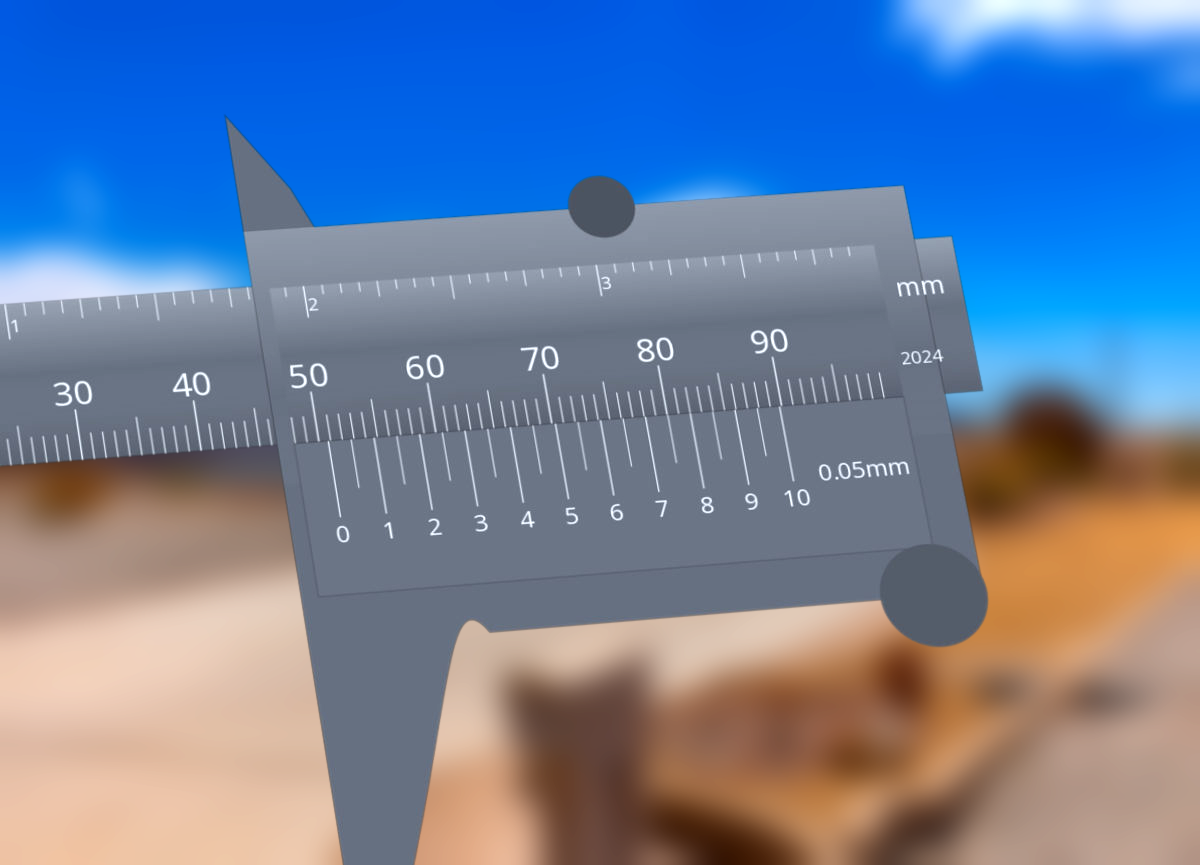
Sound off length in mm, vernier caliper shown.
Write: 50.8 mm
